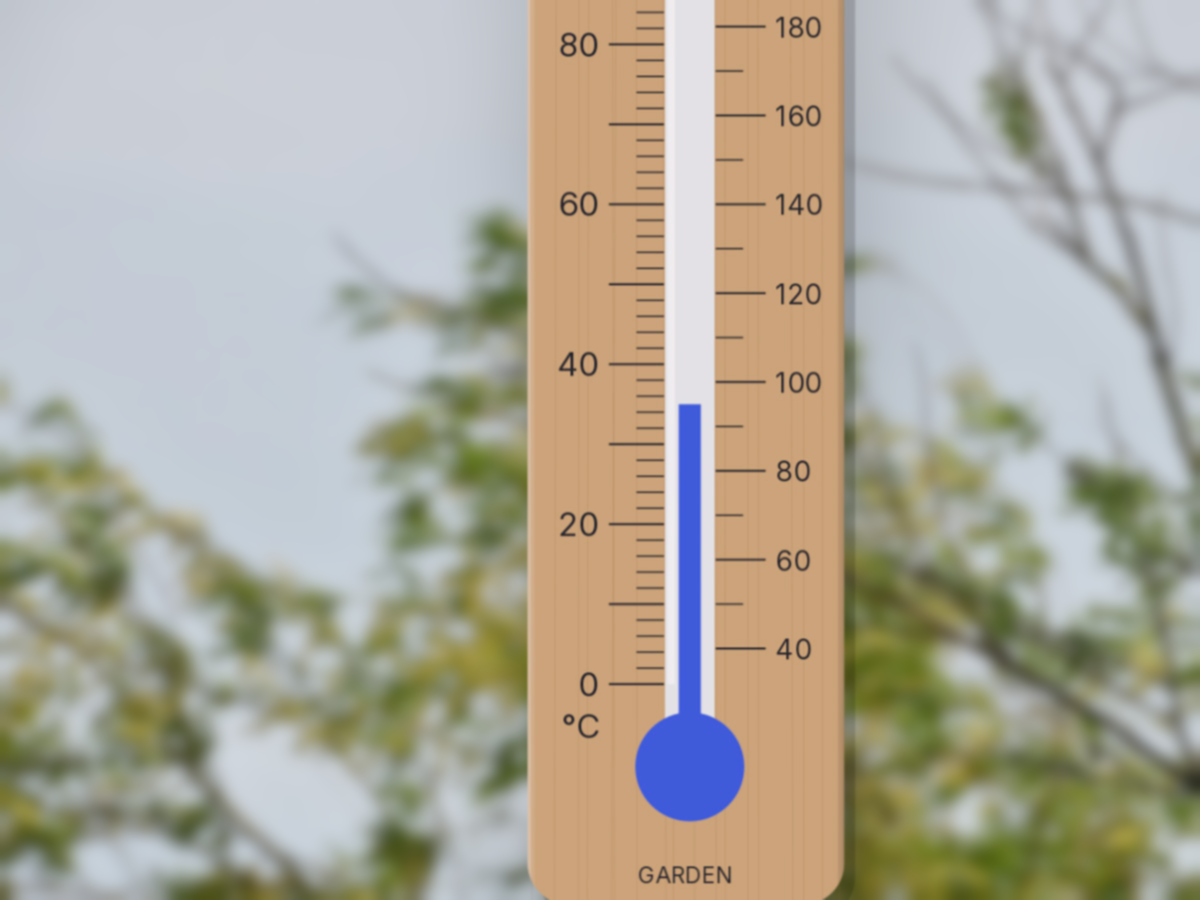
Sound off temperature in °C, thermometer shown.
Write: 35 °C
